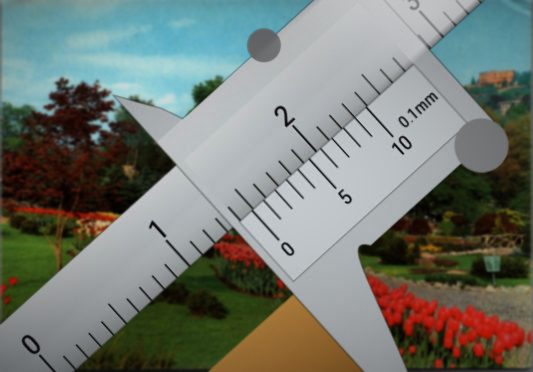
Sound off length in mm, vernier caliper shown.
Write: 14.9 mm
